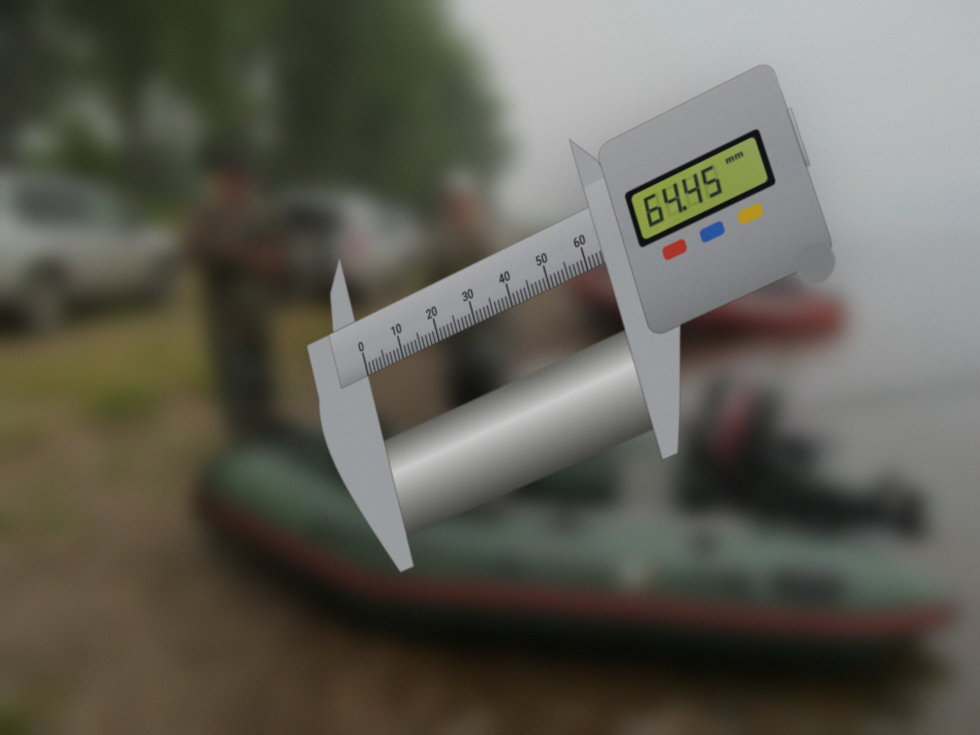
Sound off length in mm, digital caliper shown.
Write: 64.45 mm
